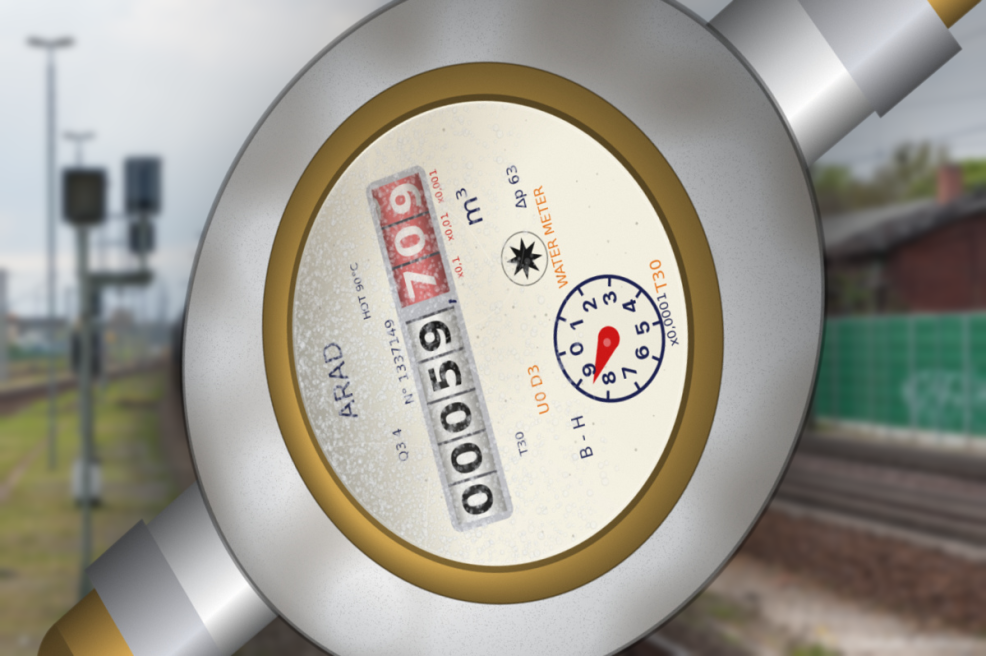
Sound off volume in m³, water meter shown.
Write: 59.7088 m³
